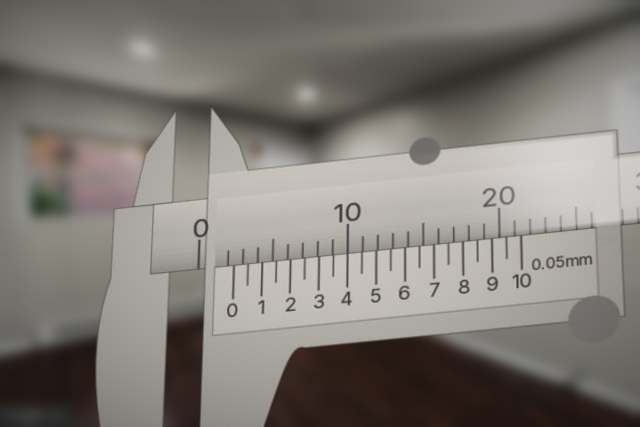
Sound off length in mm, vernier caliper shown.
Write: 2.4 mm
